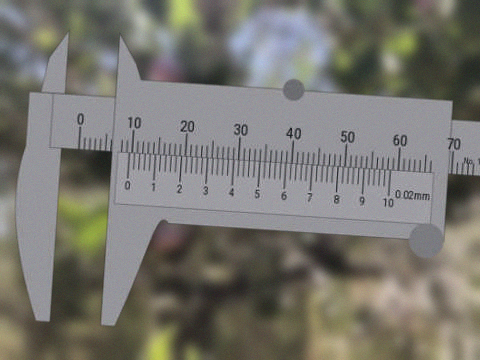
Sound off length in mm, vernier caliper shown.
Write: 9.5 mm
